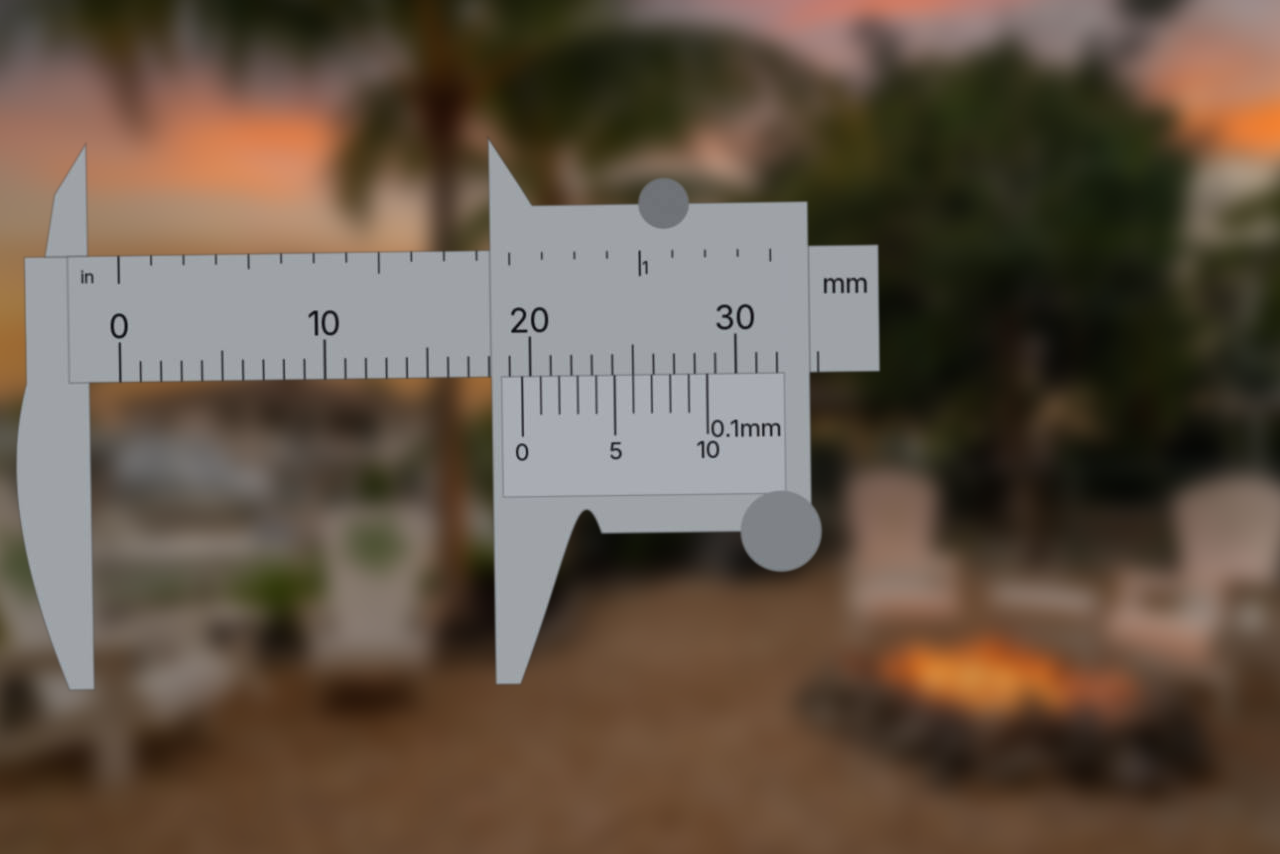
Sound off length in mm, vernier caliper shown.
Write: 19.6 mm
